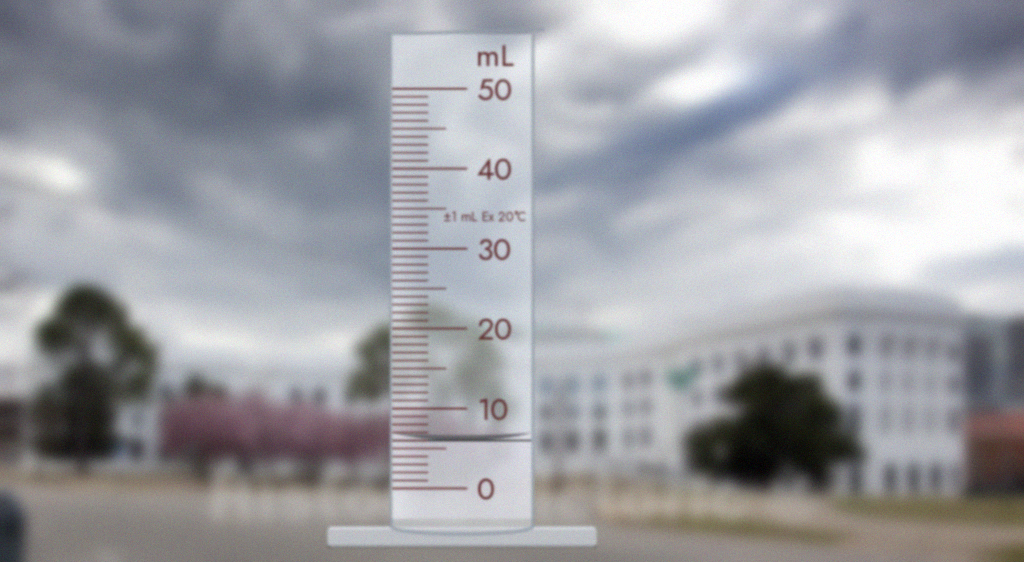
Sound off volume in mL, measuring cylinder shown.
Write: 6 mL
